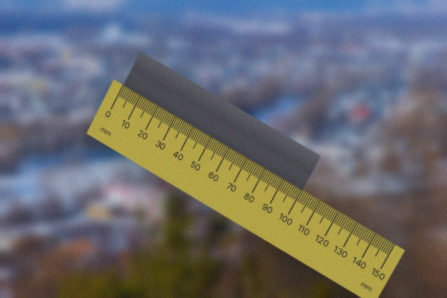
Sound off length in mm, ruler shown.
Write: 100 mm
